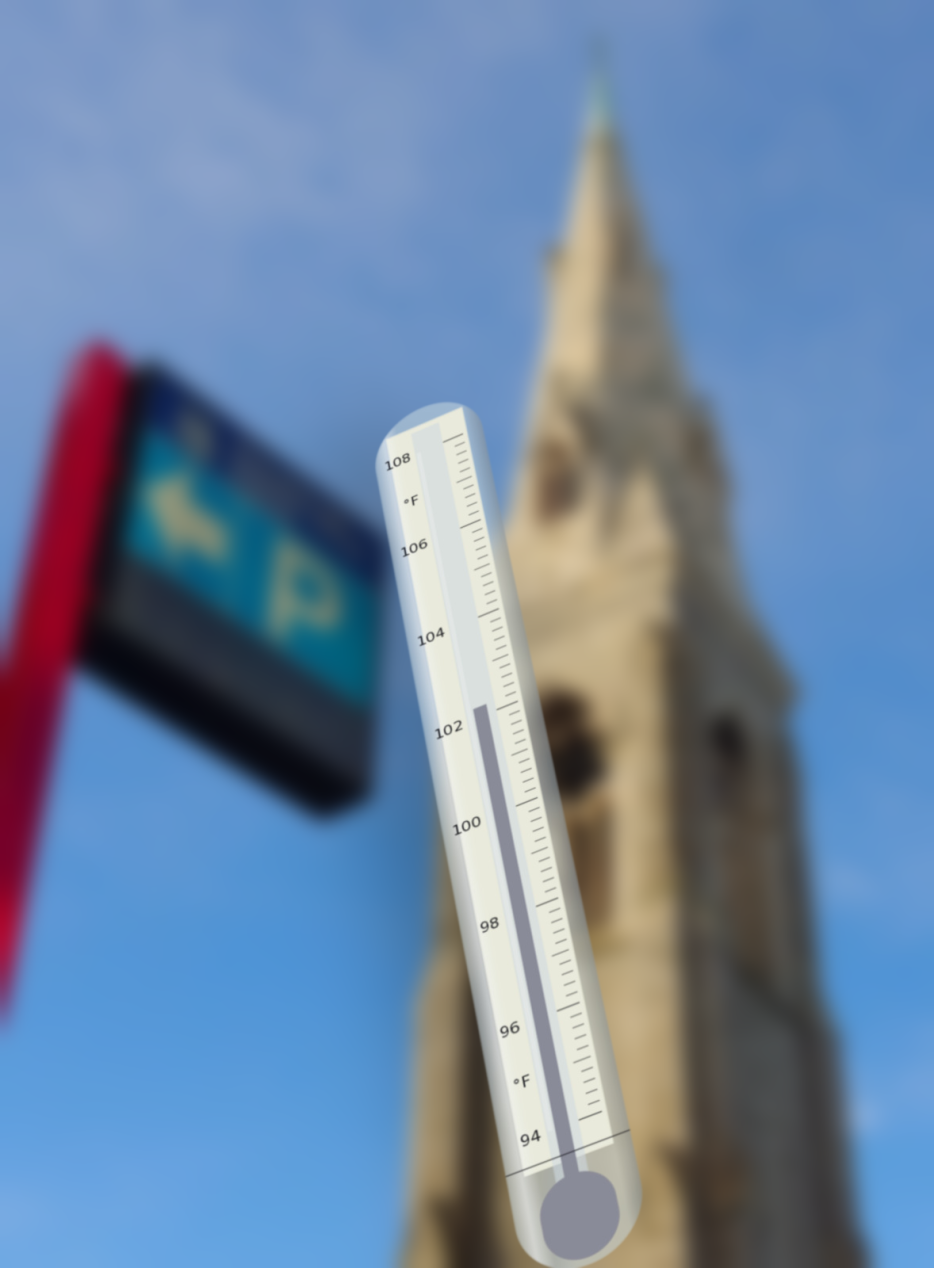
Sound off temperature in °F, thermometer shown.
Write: 102.2 °F
